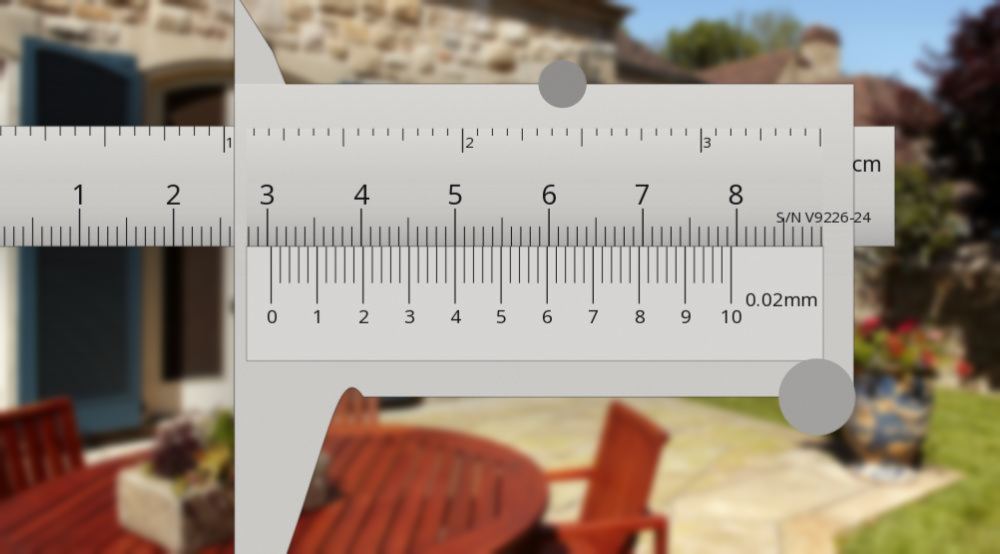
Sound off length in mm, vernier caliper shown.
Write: 30.4 mm
